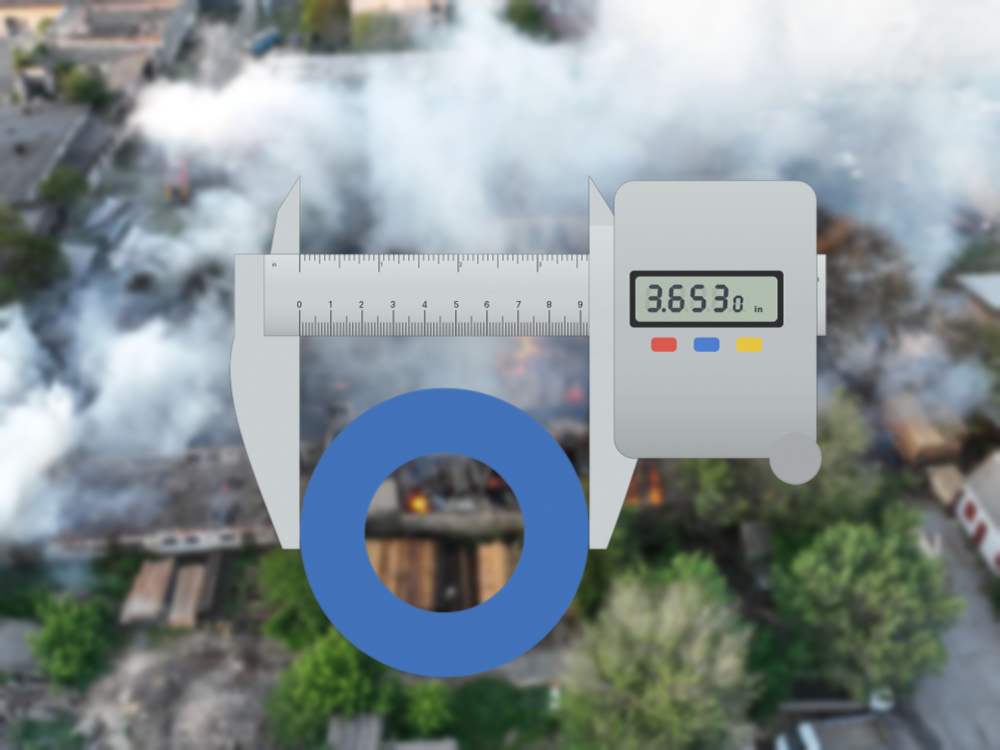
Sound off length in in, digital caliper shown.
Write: 3.6530 in
